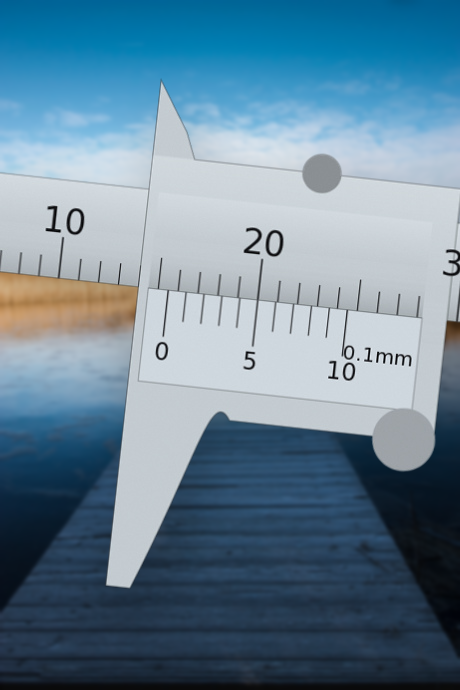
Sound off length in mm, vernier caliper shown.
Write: 15.5 mm
